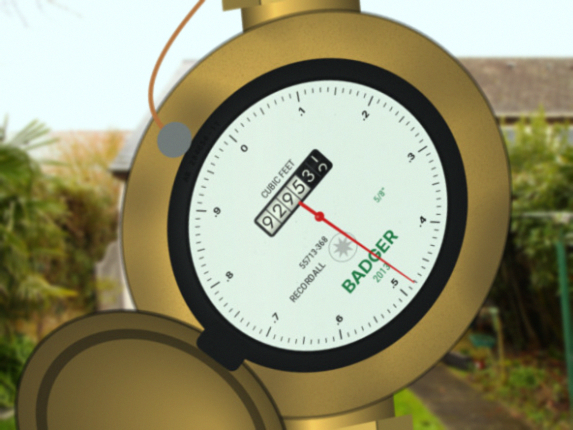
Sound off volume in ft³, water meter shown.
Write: 929531.48 ft³
